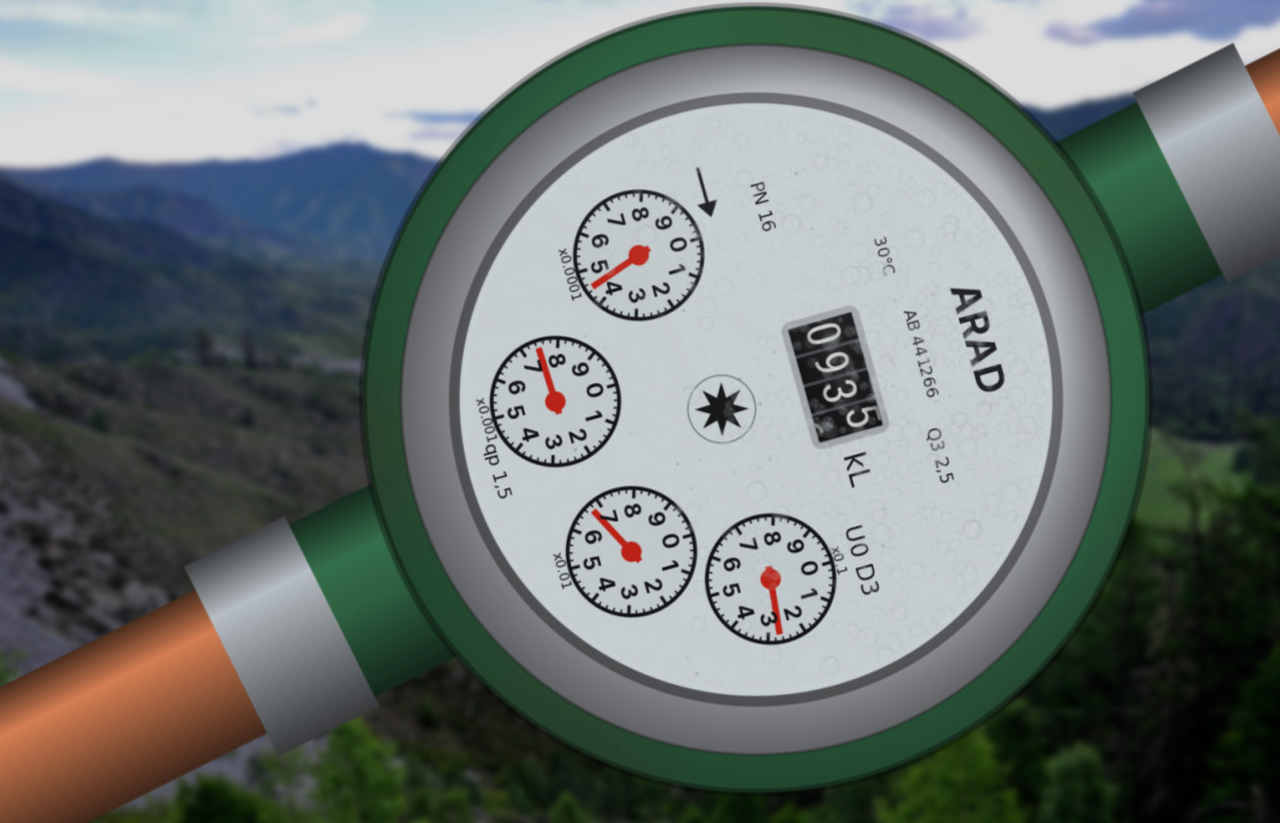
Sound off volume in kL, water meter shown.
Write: 935.2674 kL
